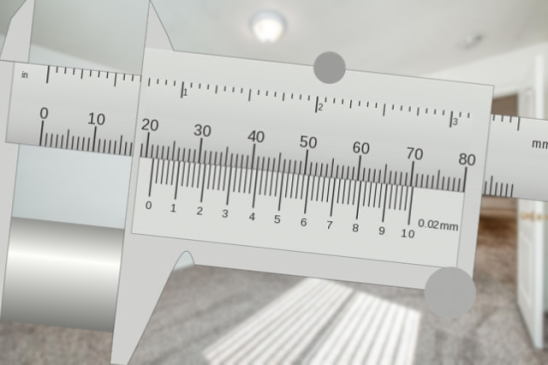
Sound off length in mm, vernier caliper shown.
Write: 21.4 mm
